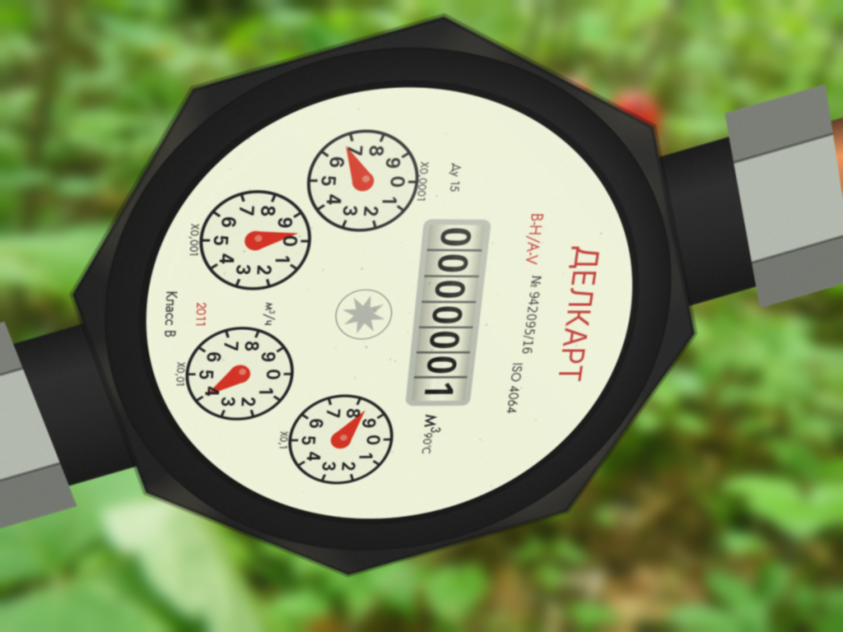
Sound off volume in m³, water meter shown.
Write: 1.8396 m³
